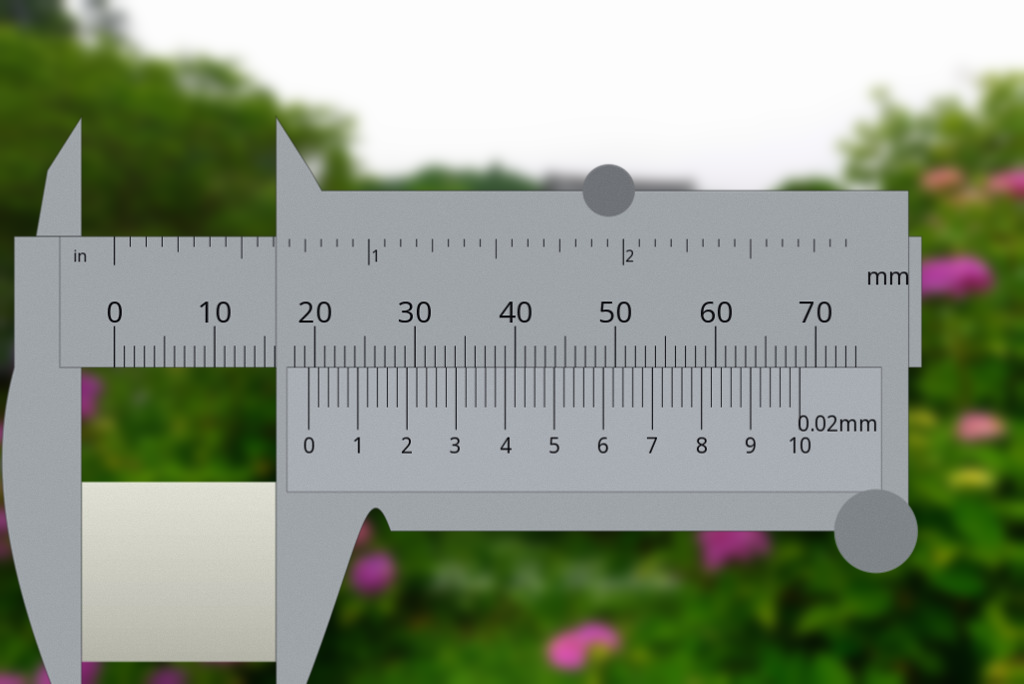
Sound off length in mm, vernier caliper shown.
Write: 19.4 mm
